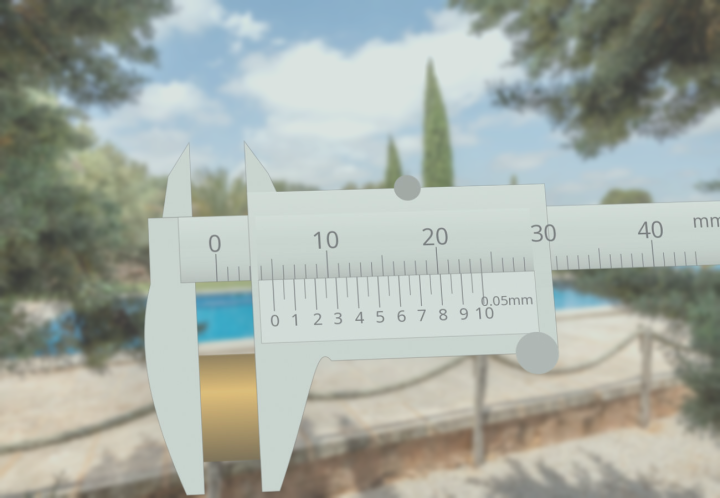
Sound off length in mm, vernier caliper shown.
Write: 5.0 mm
